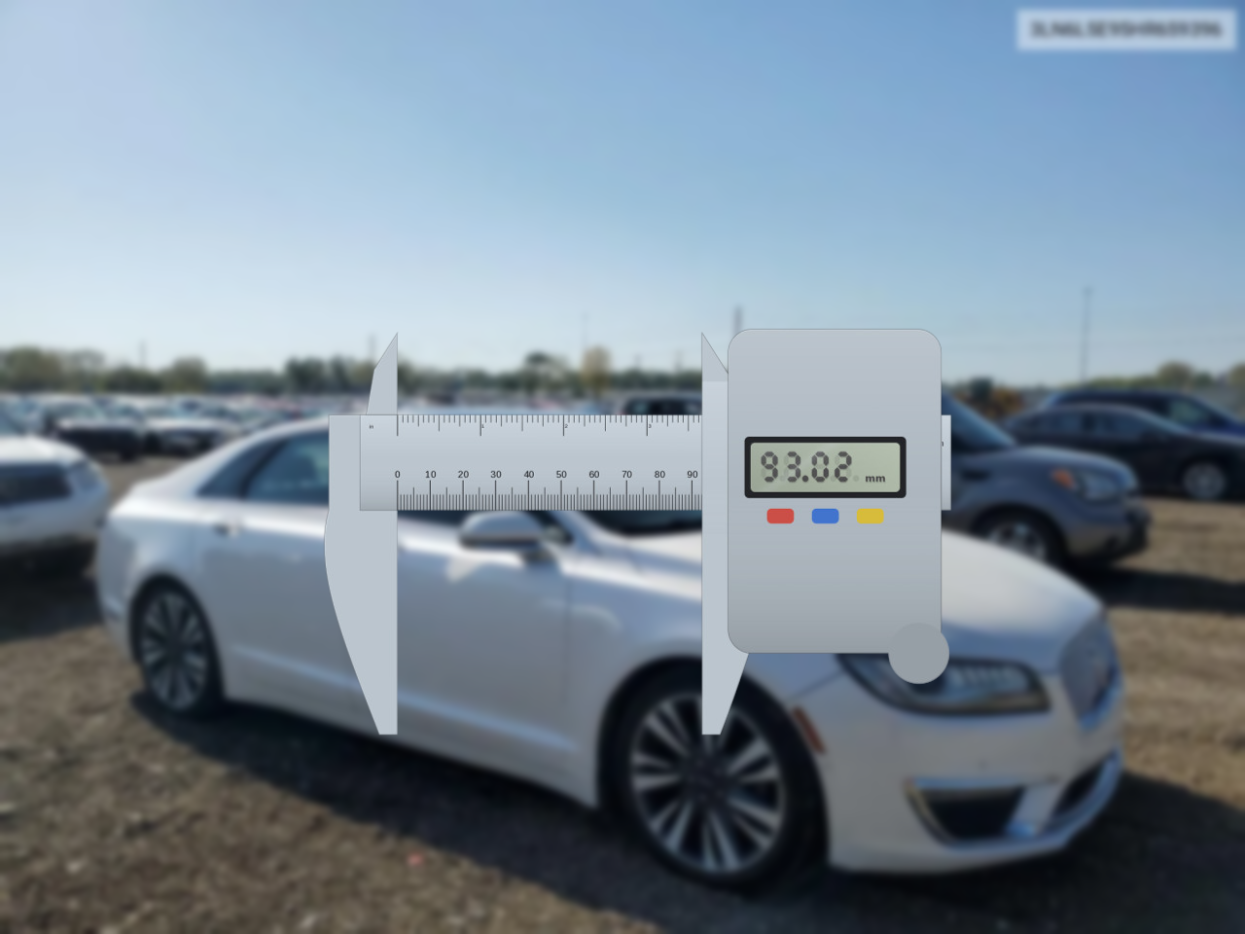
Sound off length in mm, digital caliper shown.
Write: 93.02 mm
